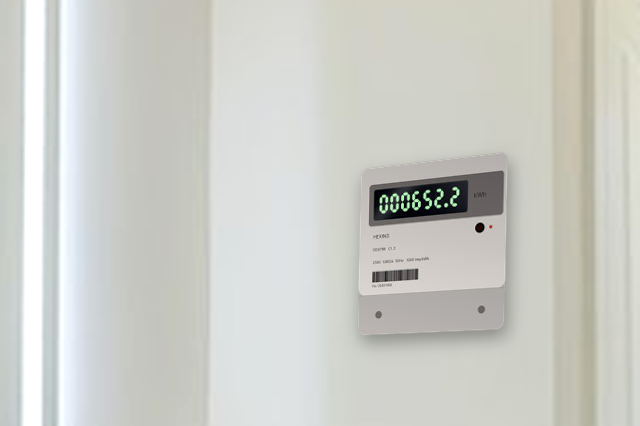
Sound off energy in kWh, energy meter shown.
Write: 652.2 kWh
